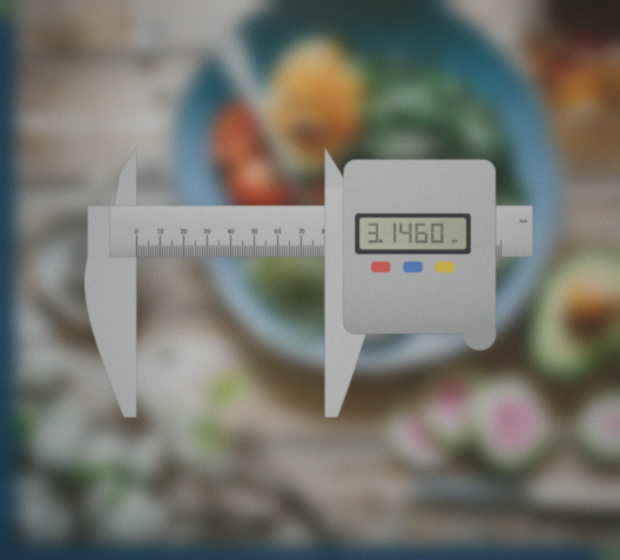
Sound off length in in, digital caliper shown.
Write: 3.1460 in
